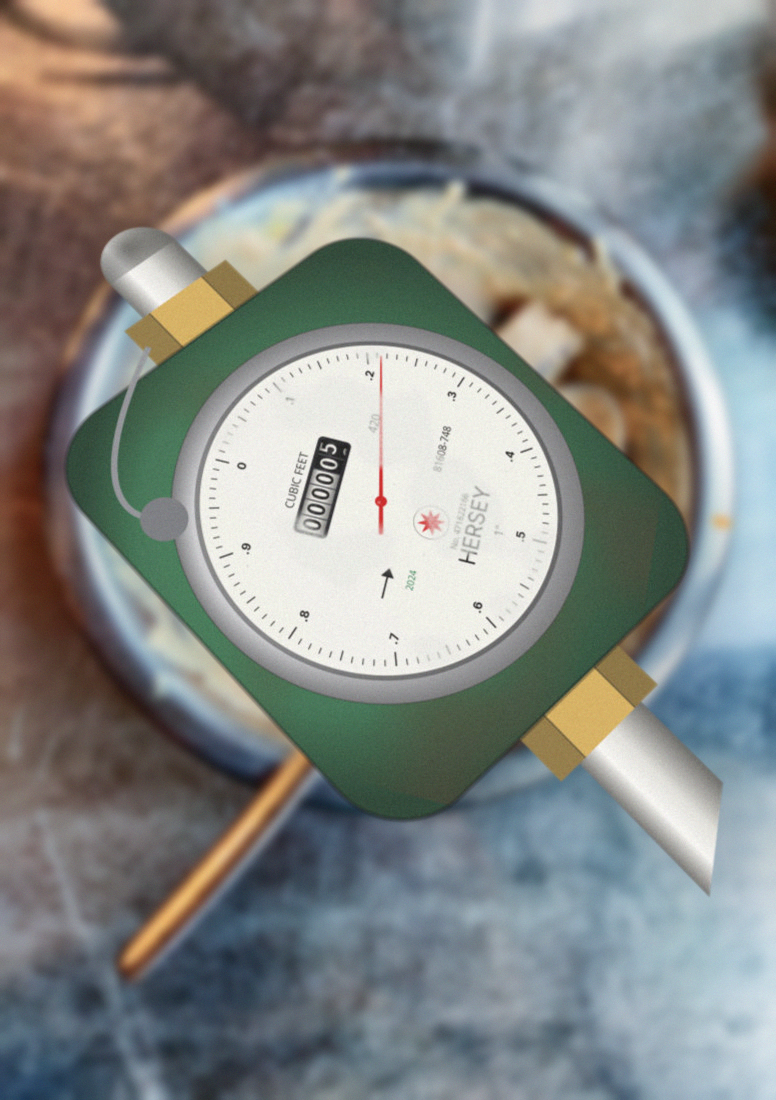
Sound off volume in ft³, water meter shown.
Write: 5.21 ft³
